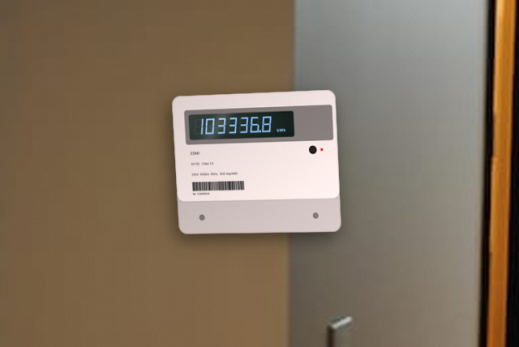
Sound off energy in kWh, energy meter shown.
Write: 103336.8 kWh
